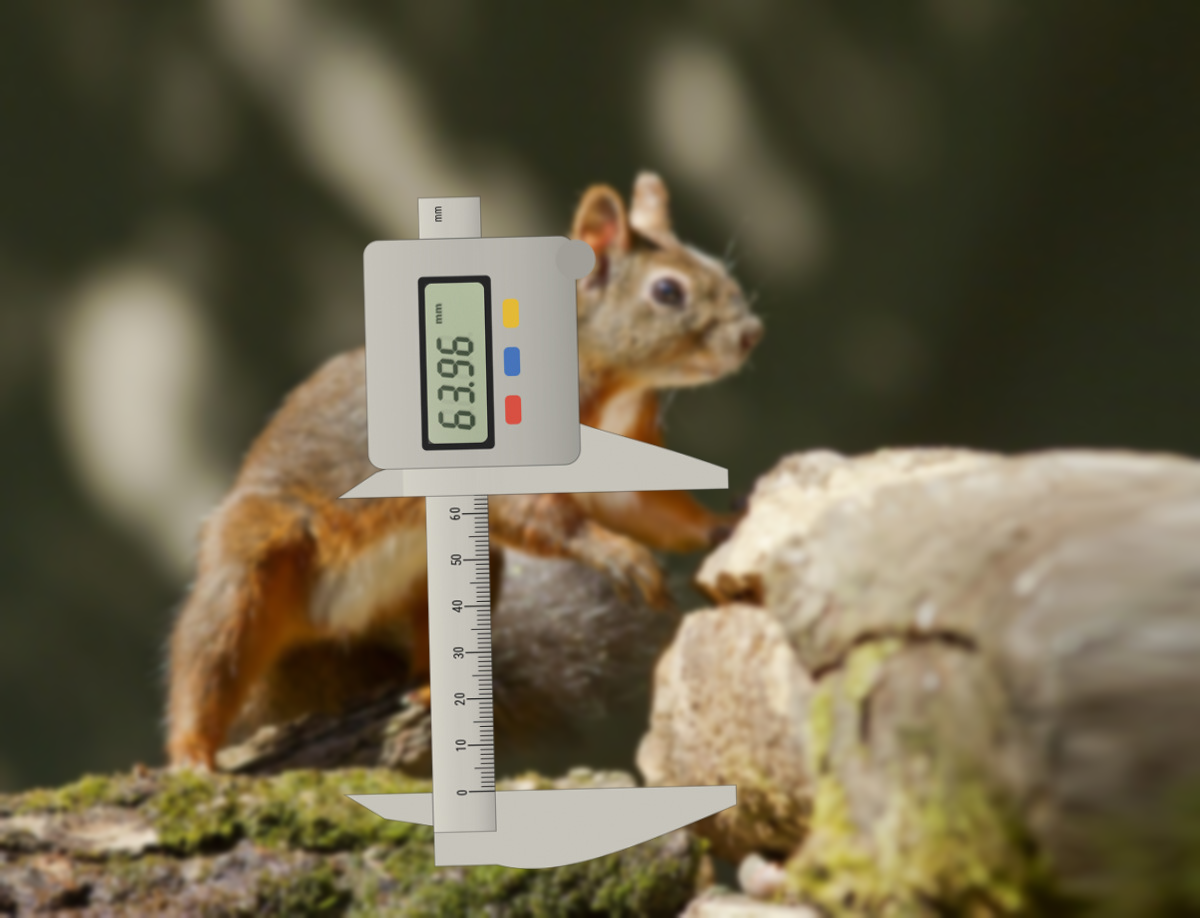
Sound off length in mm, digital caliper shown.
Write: 63.96 mm
